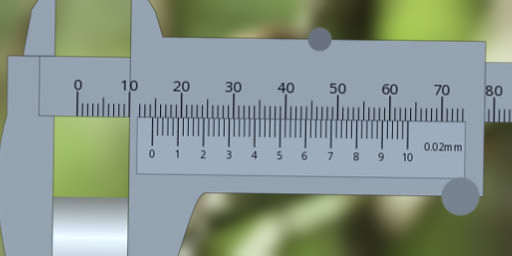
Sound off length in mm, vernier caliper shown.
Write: 14.5 mm
